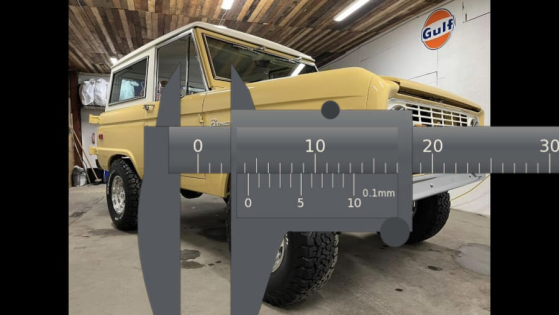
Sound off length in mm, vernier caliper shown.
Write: 4.3 mm
